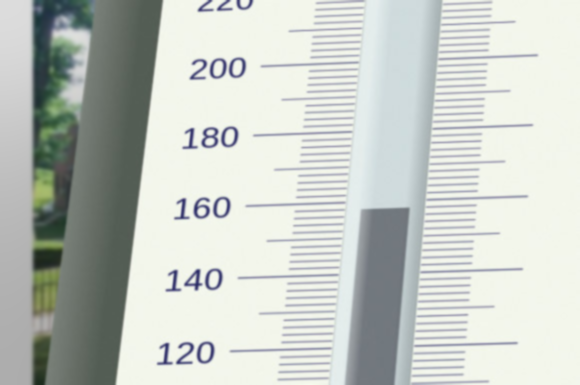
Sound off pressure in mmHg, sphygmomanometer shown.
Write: 158 mmHg
